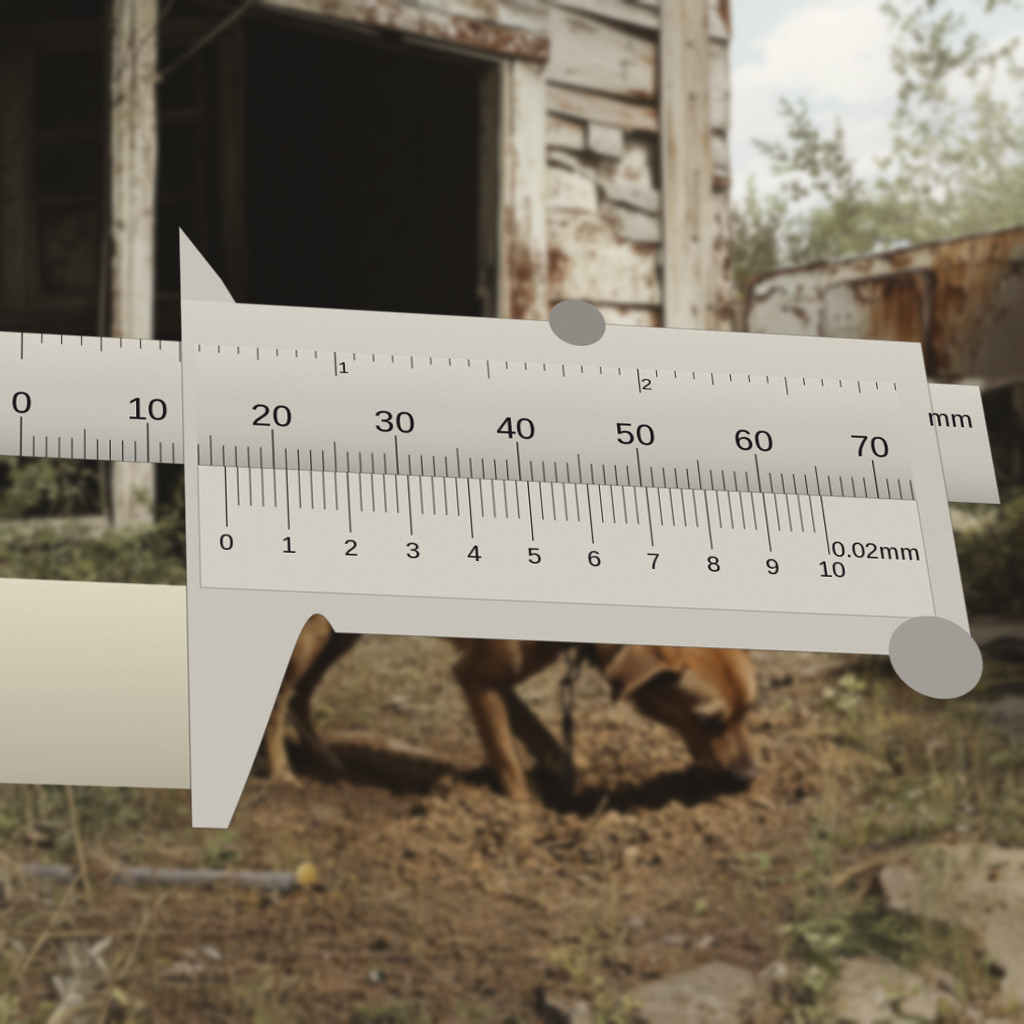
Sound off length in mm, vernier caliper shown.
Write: 16.1 mm
